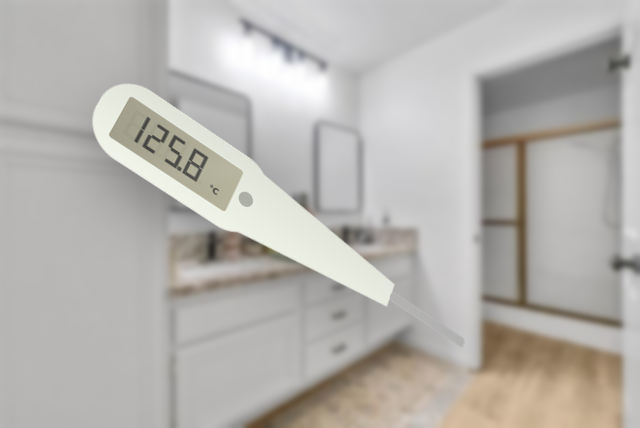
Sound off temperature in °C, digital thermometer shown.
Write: 125.8 °C
